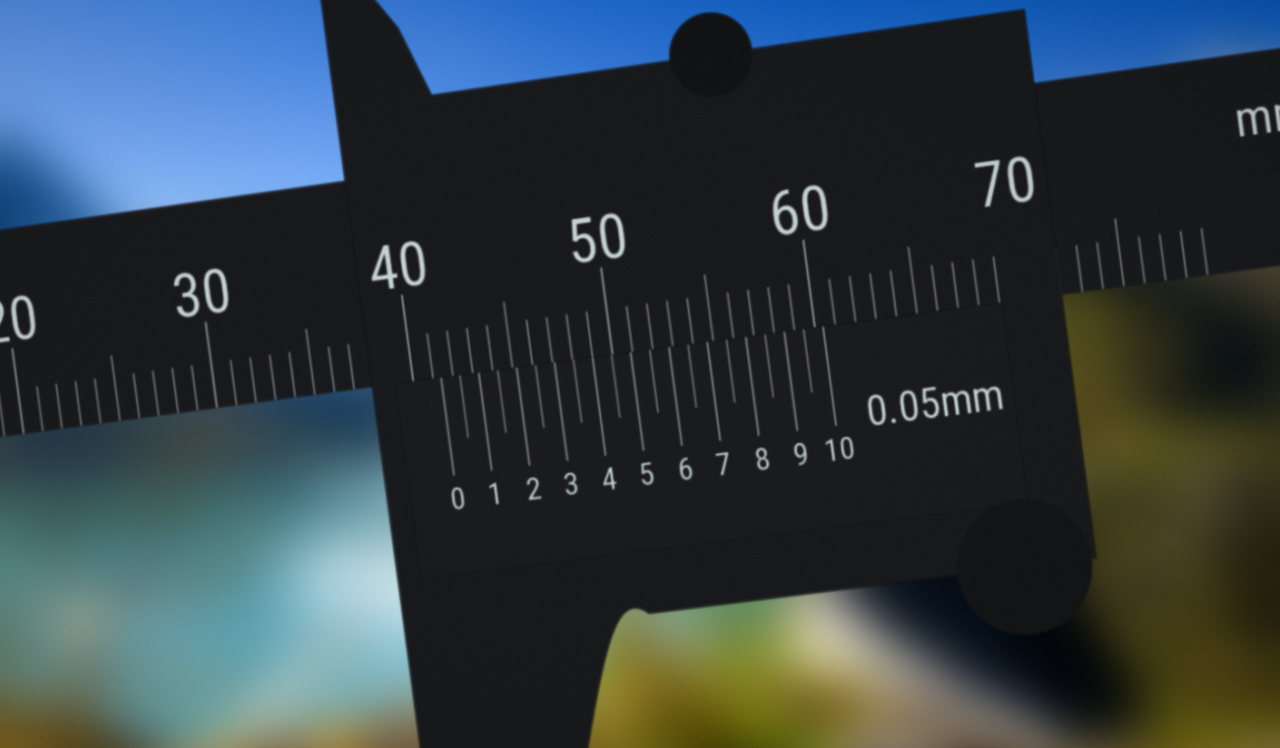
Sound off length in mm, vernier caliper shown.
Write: 41.4 mm
